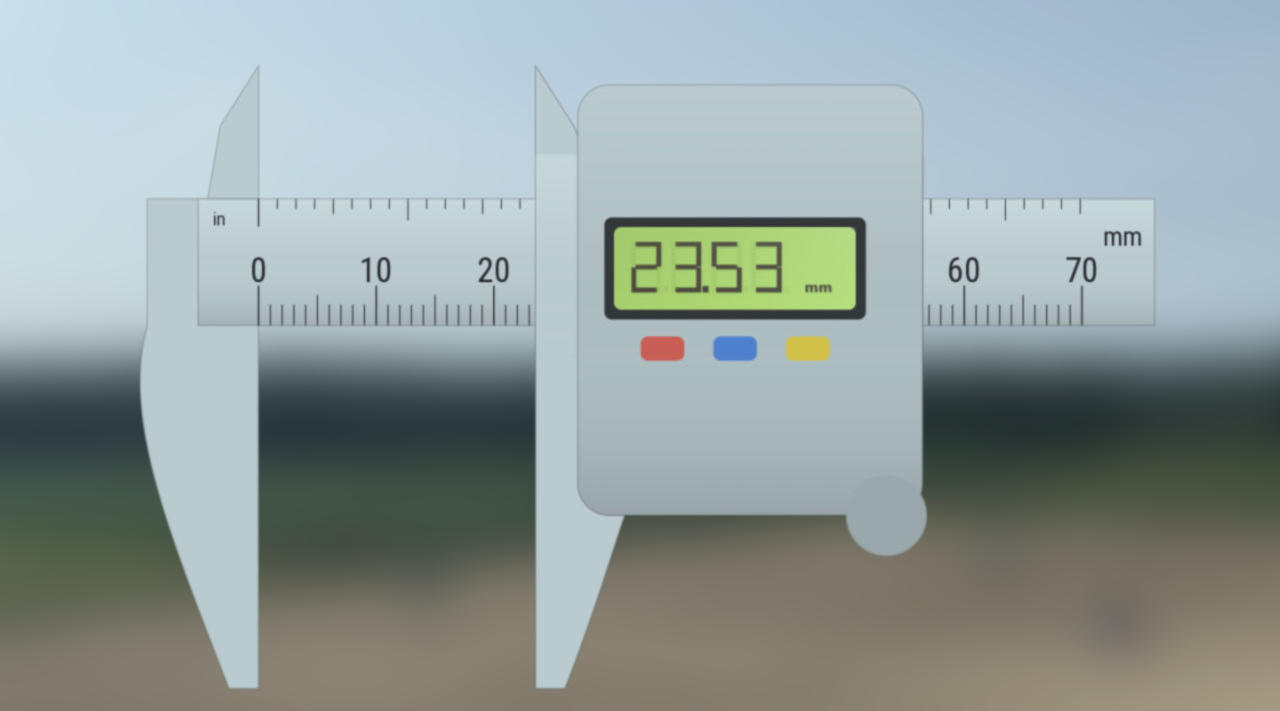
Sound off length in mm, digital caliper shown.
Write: 23.53 mm
